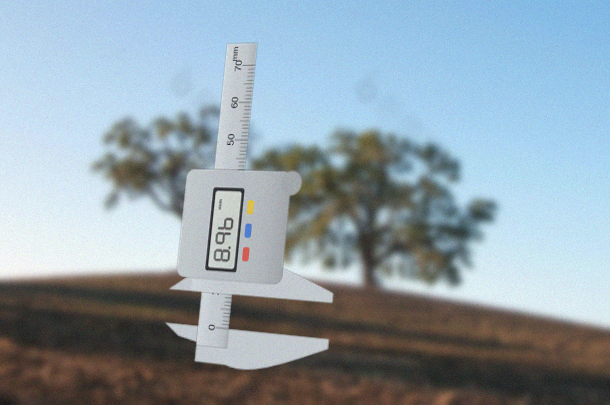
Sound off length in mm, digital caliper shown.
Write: 8.96 mm
